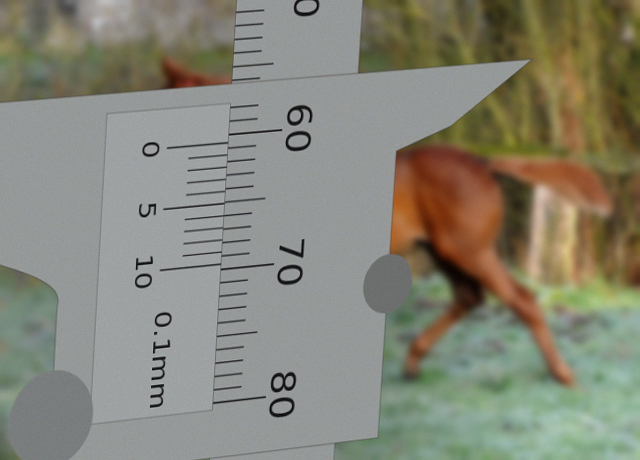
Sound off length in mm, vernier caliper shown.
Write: 60.6 mm
